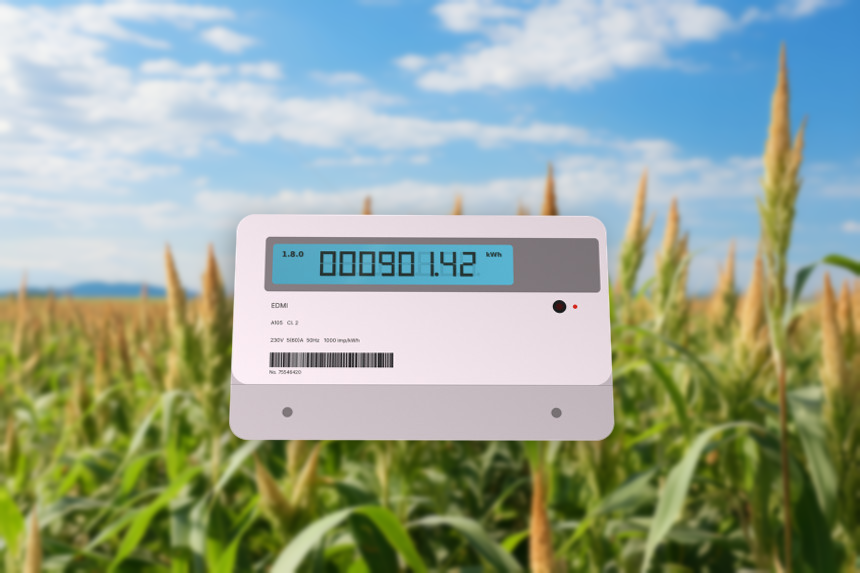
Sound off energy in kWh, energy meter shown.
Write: 901.42 kWh
